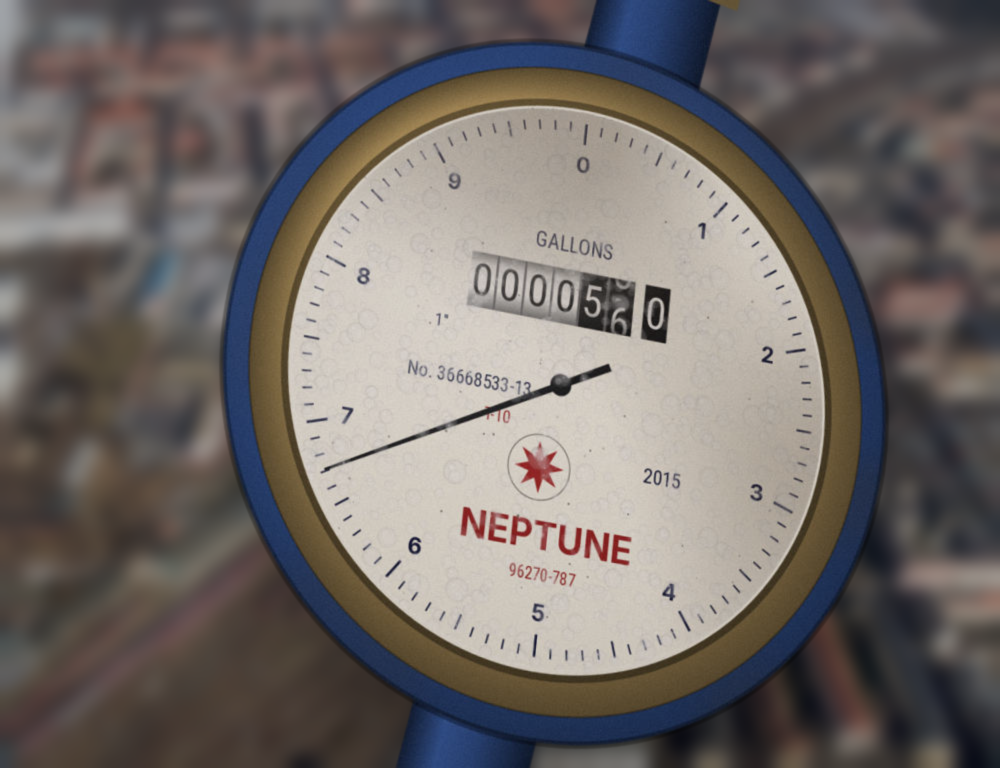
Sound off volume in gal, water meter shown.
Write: 556.7 gal
